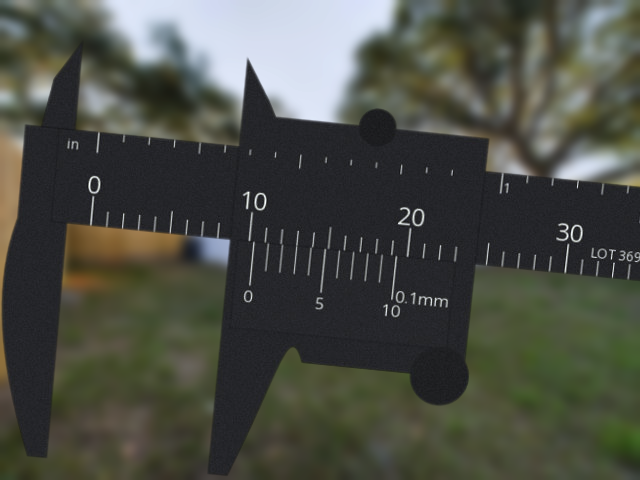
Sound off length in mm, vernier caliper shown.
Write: 10.3 mm
